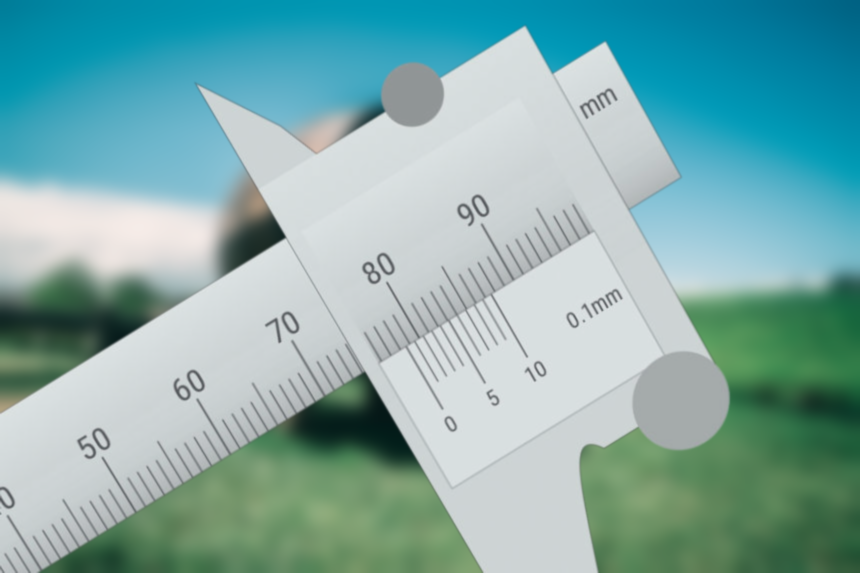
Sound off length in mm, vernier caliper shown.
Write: 78.6 mm
